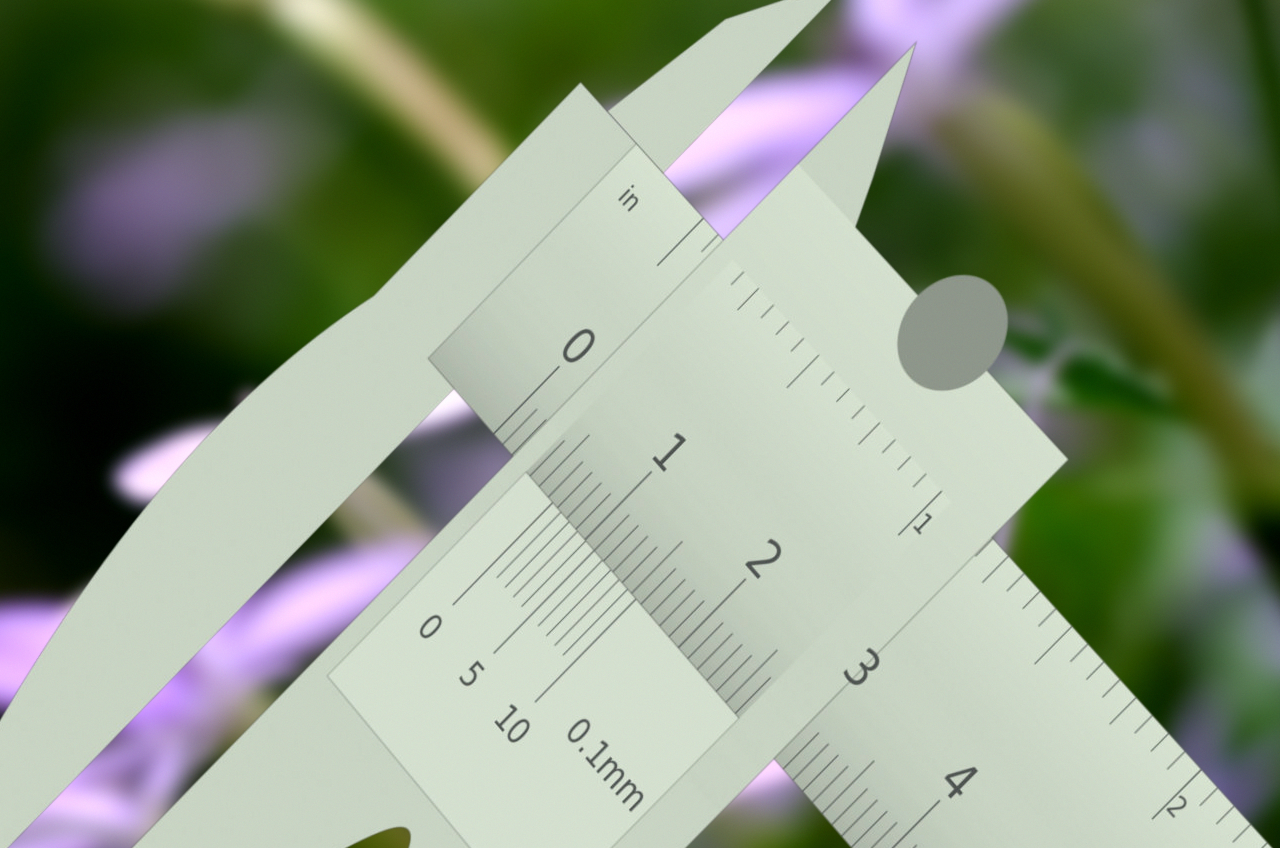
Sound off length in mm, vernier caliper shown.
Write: 6.5 mm
